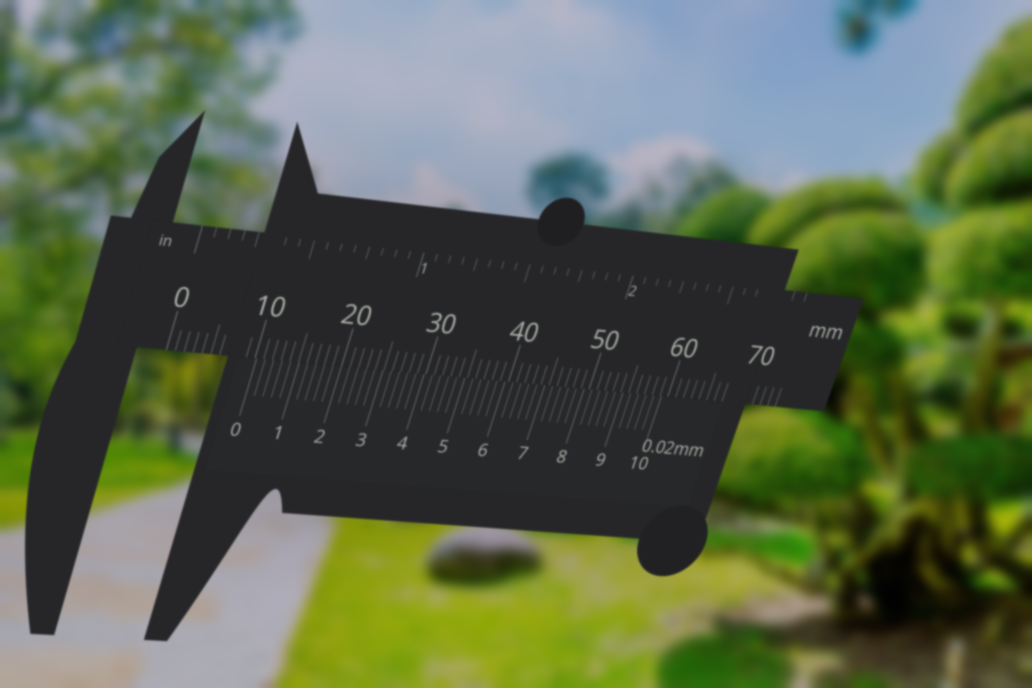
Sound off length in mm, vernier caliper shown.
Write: 10.2 mm
